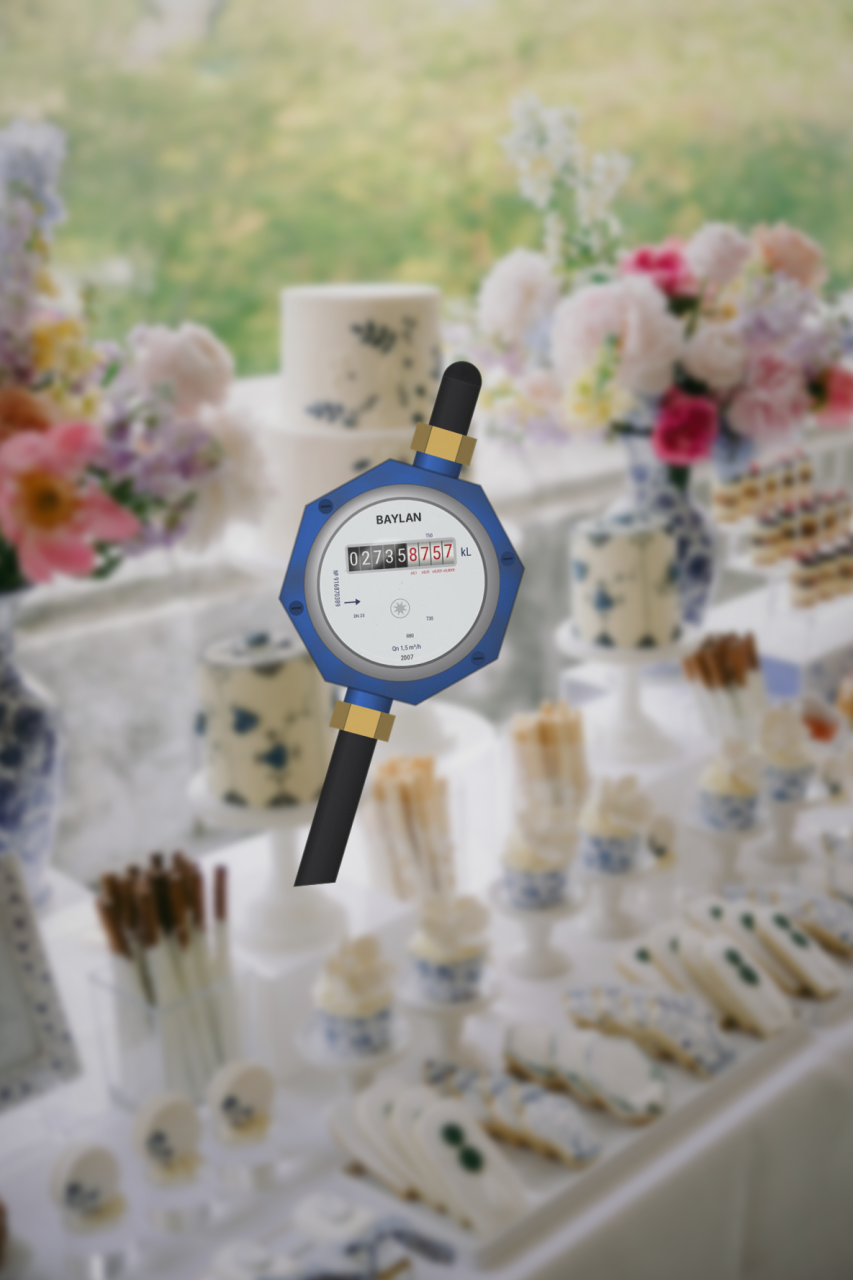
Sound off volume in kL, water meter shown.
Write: 2735.8757 kL
